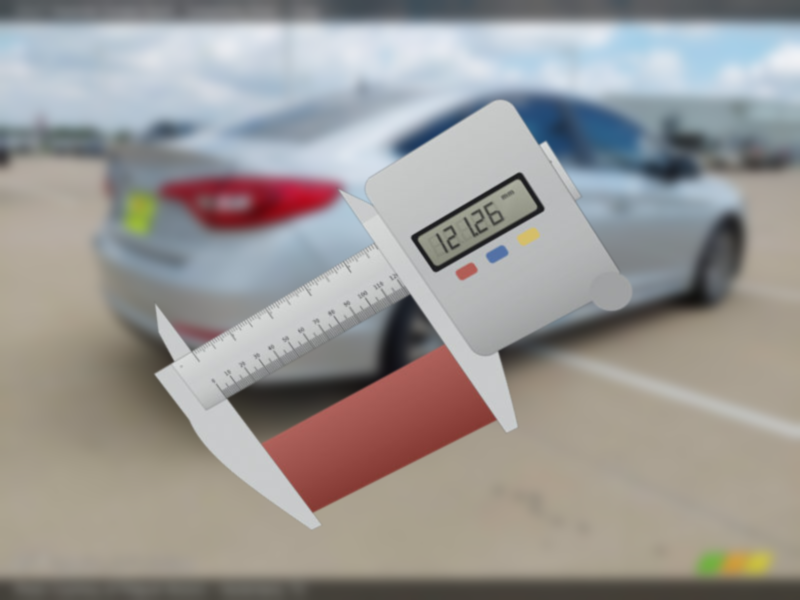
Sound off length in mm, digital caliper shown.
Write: 121.26 mm
